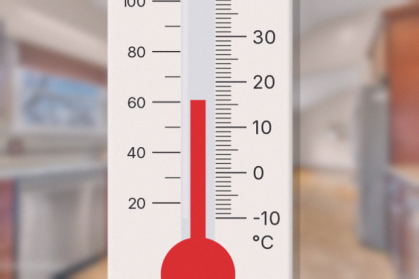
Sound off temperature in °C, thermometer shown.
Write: 16 °C
